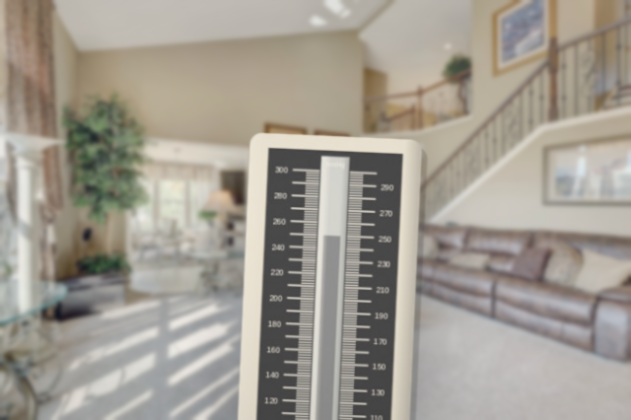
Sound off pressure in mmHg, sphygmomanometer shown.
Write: 250 mmHg
